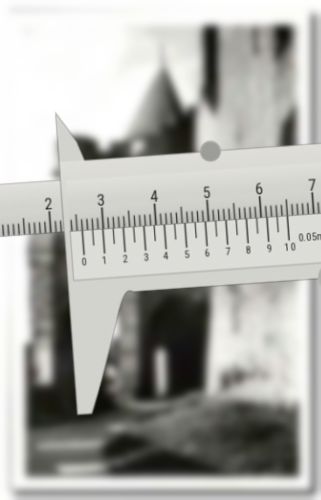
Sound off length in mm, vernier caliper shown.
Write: 26.0 mm
